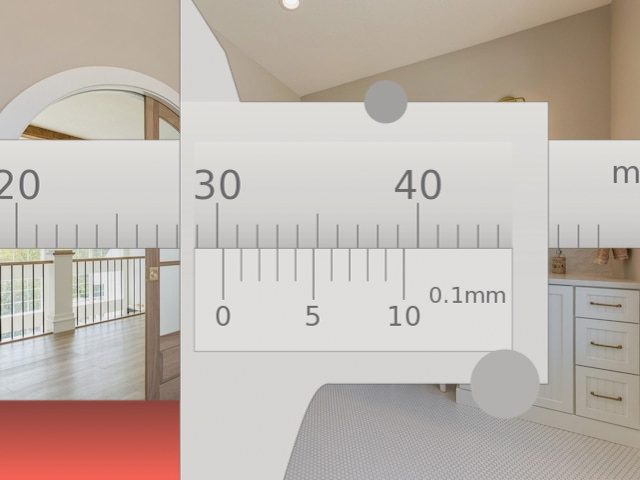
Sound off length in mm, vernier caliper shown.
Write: 30.3 mm
